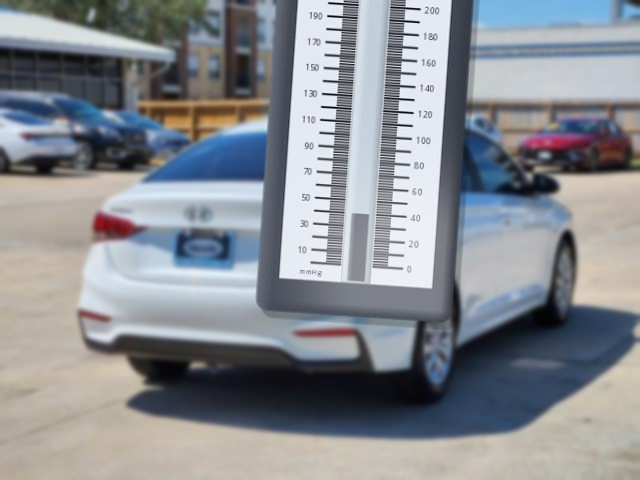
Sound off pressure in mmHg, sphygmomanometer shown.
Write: 40 mmHg
